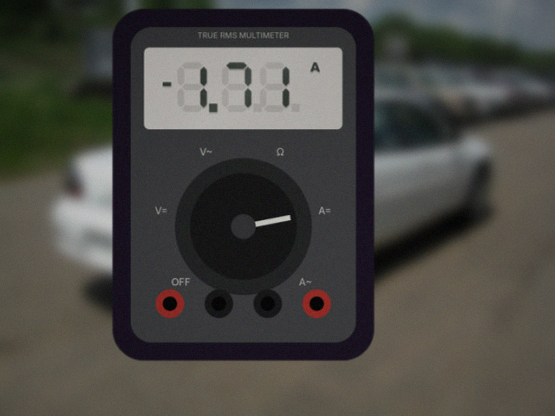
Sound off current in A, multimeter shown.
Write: -1.71 A
